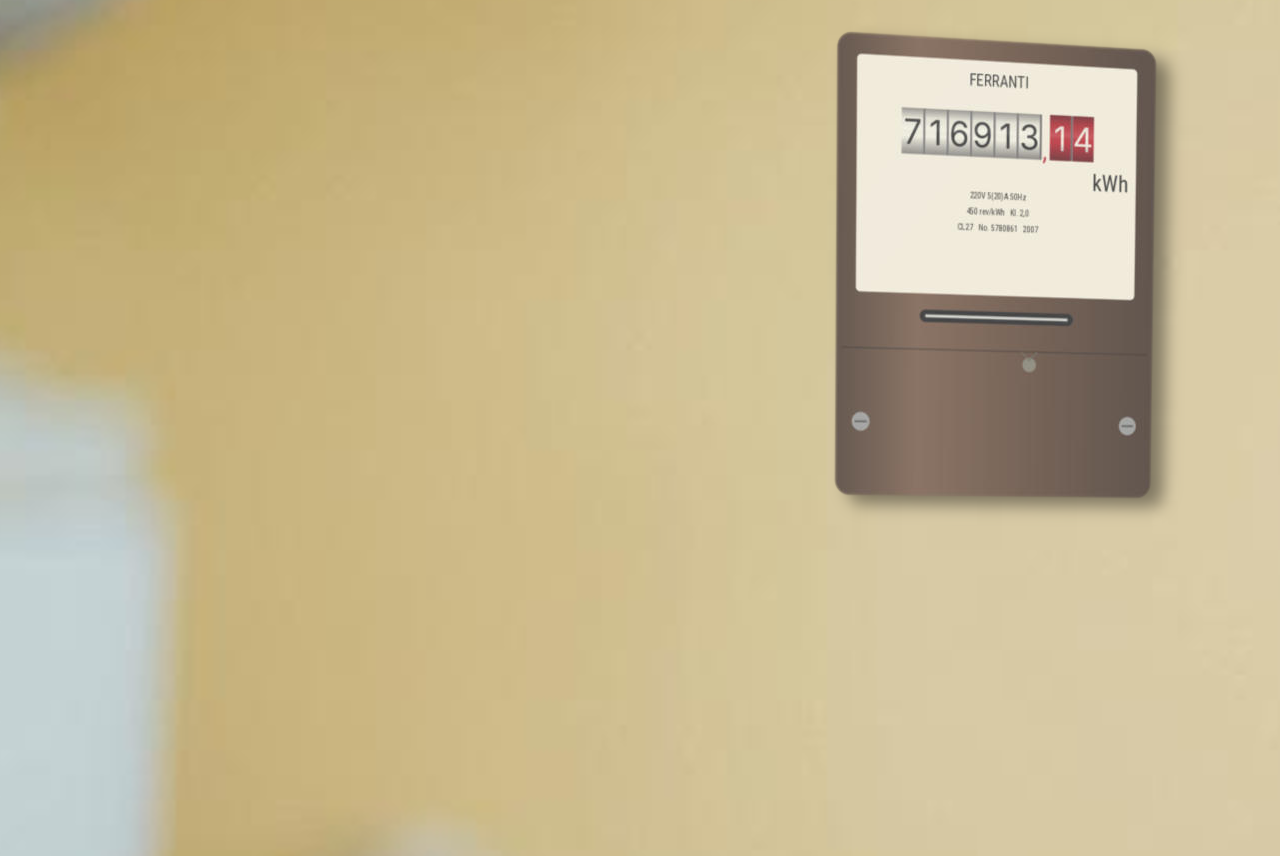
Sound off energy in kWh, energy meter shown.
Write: 716913.14 kWh
